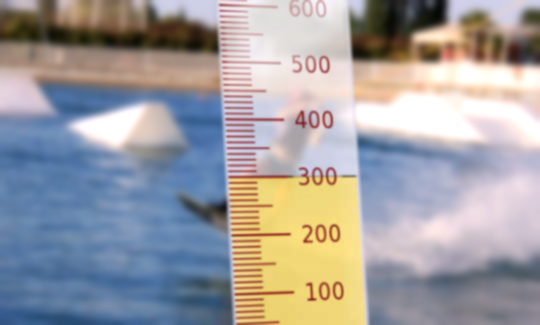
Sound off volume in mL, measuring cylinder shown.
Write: 300 mL
